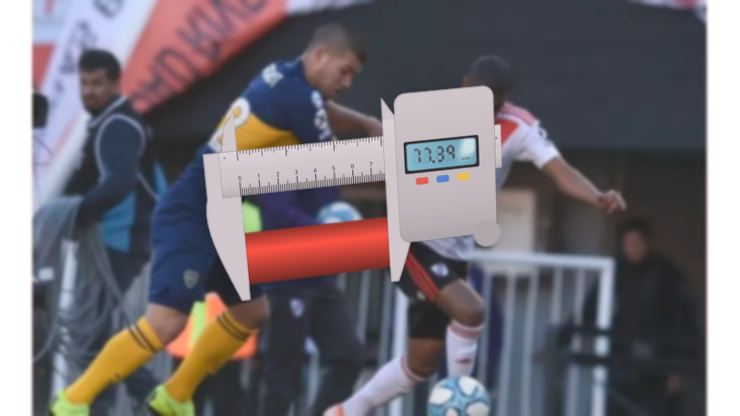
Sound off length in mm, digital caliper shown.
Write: 77.39 mm
